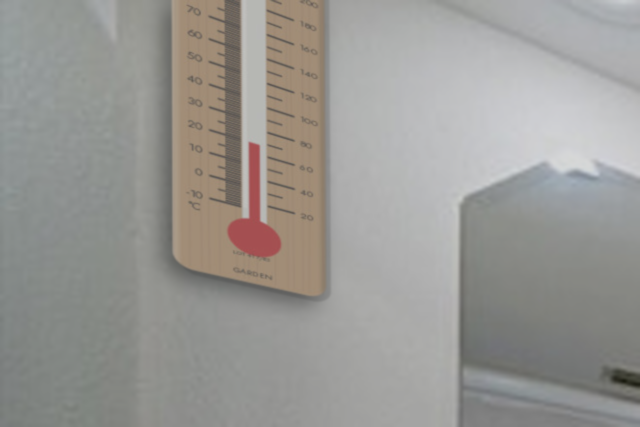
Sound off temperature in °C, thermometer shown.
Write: 20 °C
